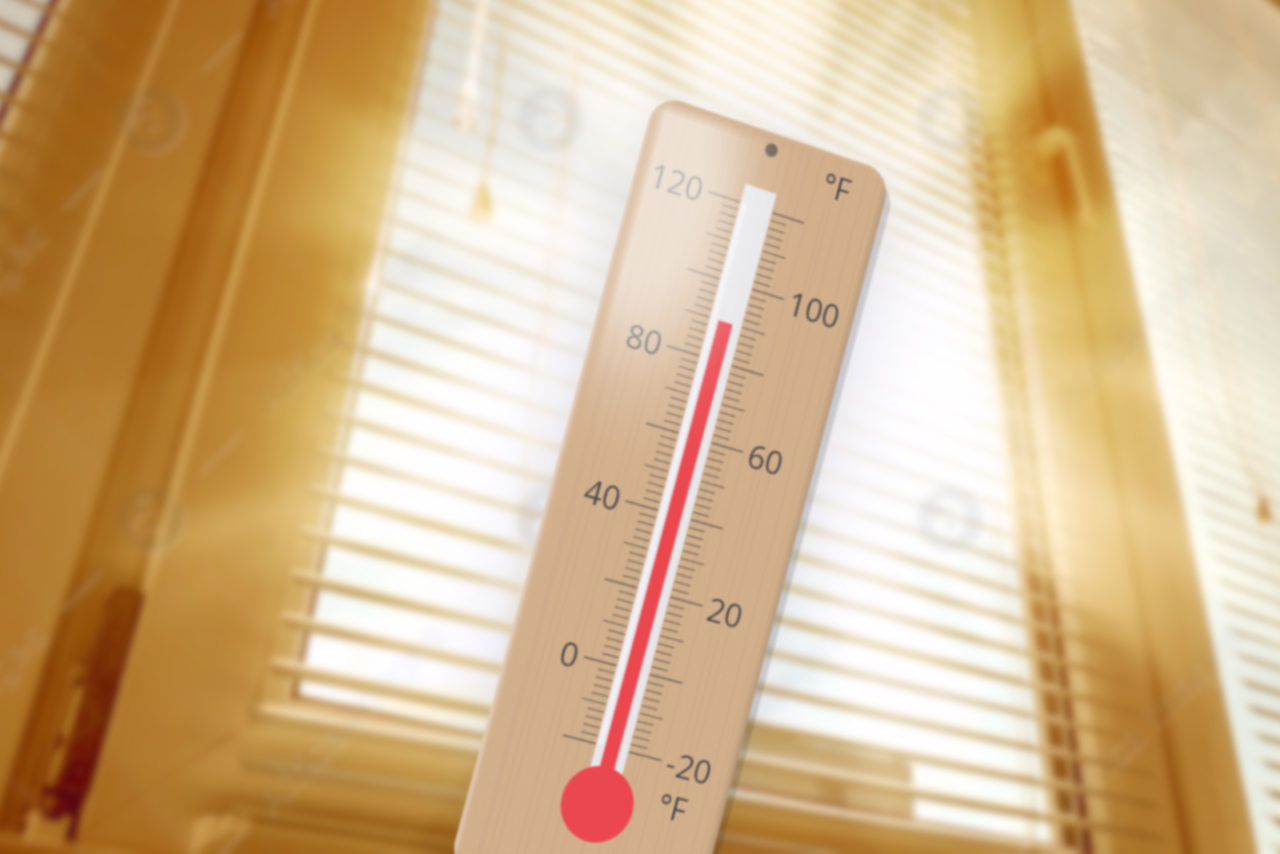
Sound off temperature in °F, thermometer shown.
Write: 90 °F
